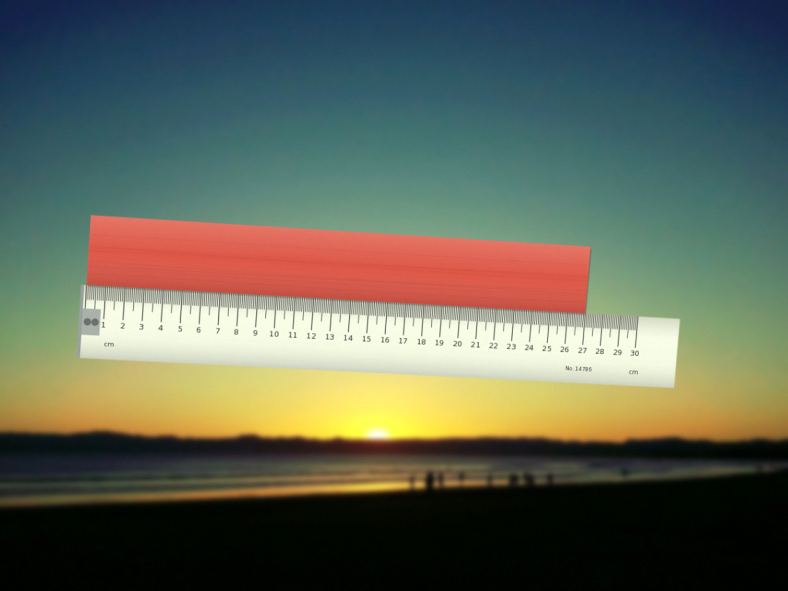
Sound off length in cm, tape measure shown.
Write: 27 cm
